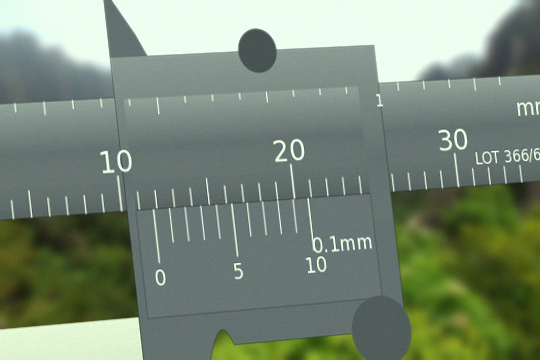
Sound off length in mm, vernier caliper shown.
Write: 11.8 mm
